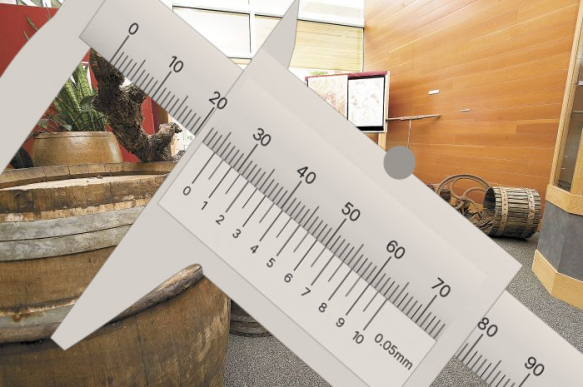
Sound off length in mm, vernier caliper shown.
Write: 24.8 mm
